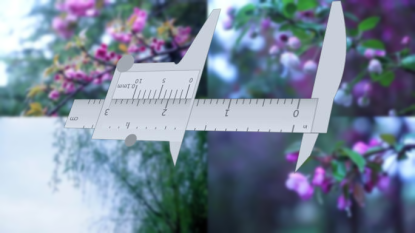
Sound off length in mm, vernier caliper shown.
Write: 17.2 mm
